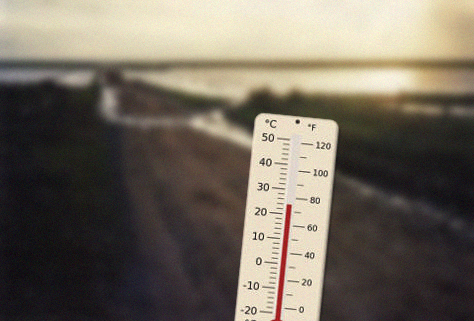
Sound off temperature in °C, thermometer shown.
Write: 24 °C
